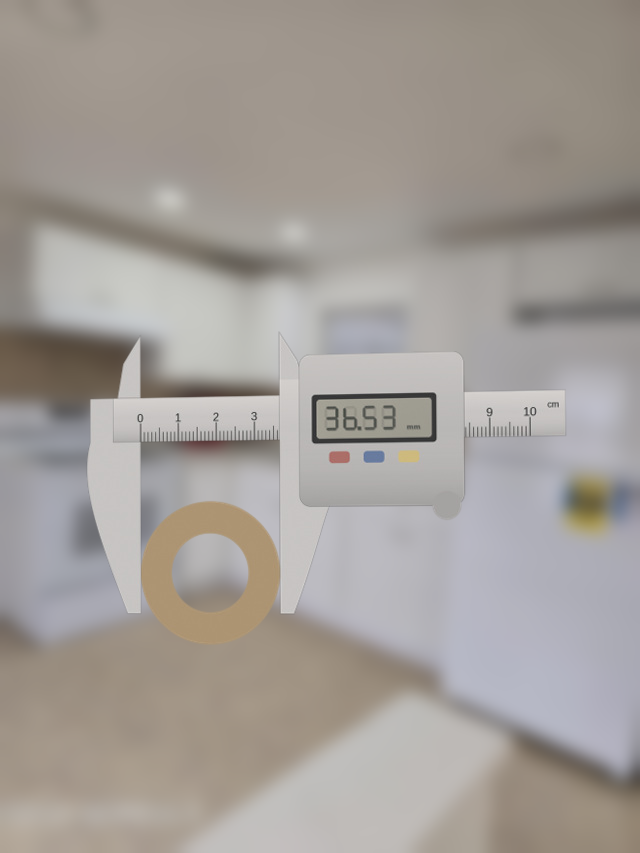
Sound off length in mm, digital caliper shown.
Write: 36.53 mm
